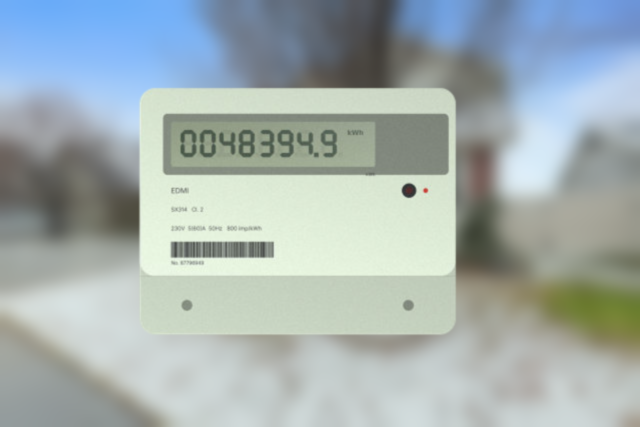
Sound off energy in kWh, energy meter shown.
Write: 48394.9 kWh
